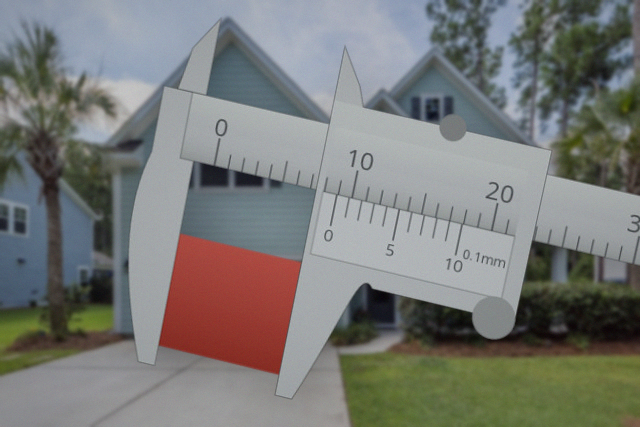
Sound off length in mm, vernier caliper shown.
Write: 8.9 mm
